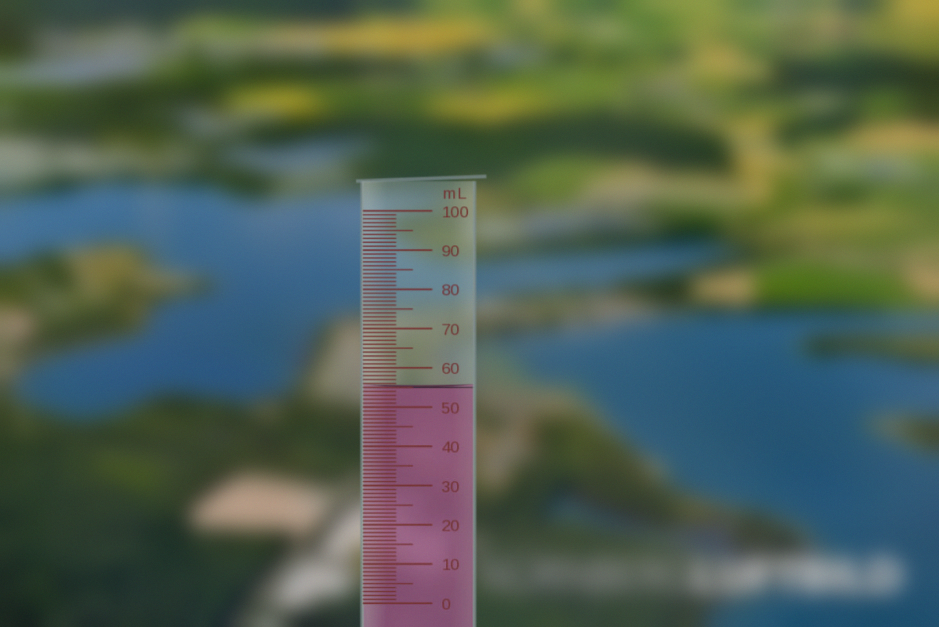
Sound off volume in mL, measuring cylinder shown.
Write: 55 mL
